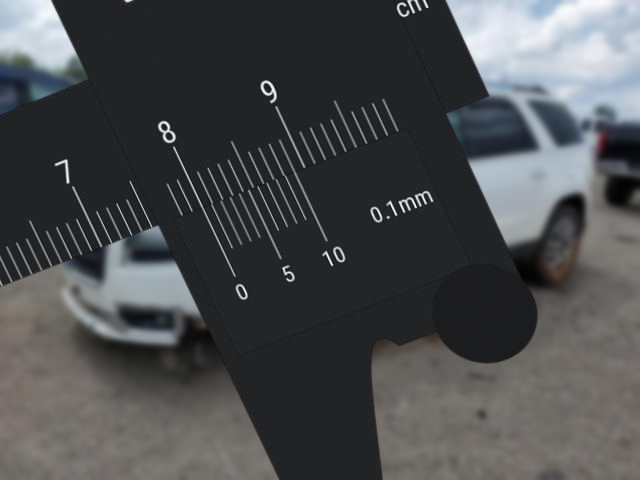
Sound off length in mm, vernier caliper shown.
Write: 80.0 mm
